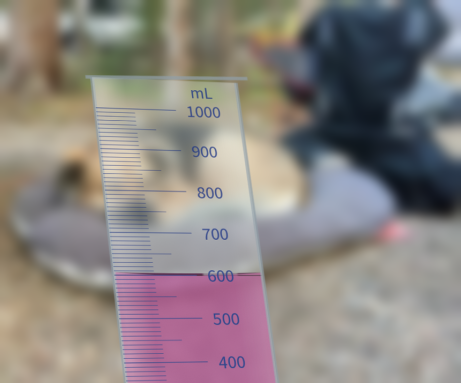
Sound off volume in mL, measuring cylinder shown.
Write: 600 mL
